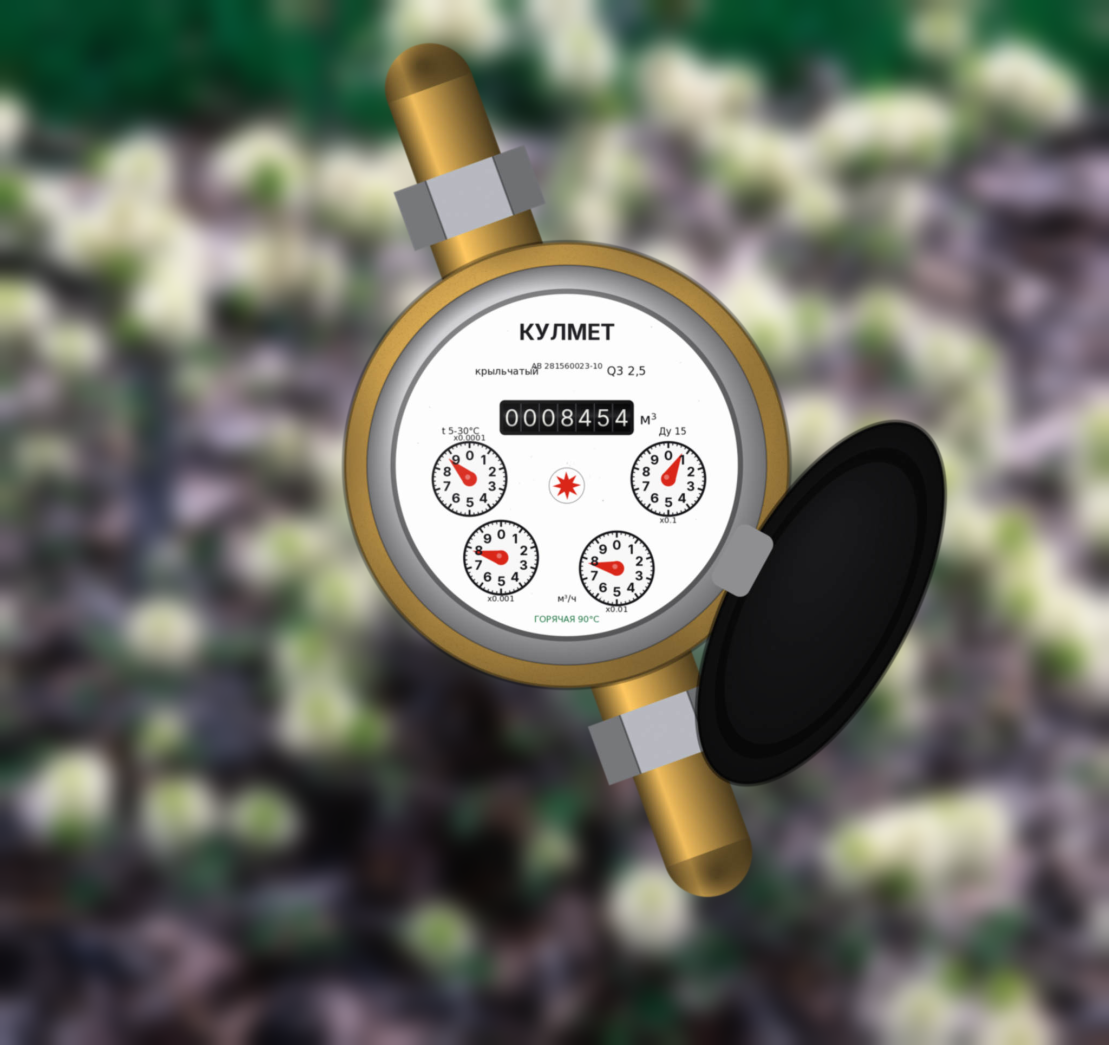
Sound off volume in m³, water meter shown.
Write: 8454.0778 m³
